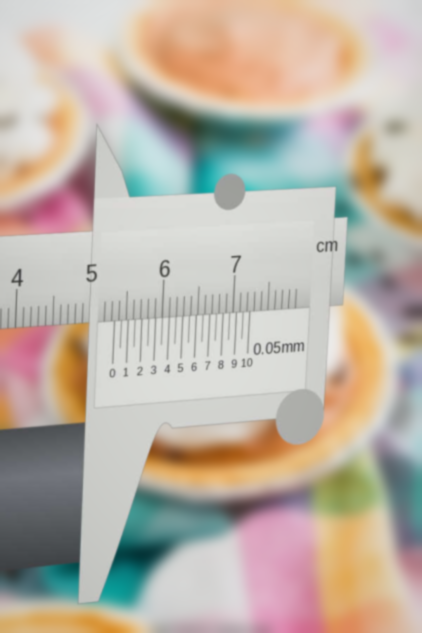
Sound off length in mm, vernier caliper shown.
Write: 53.4 mm
